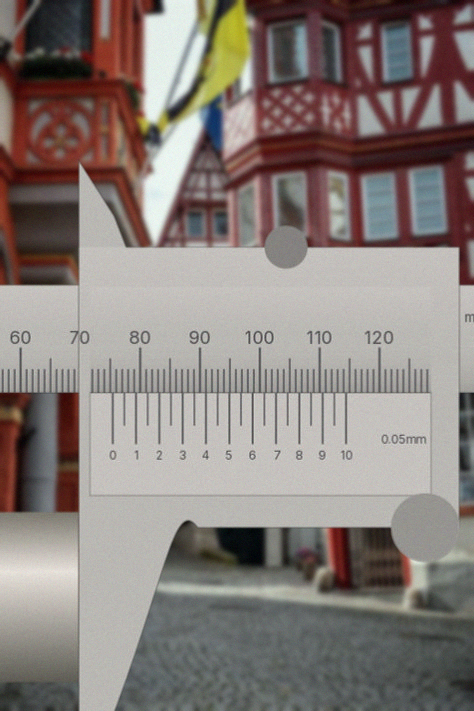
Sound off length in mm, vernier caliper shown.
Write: 75.4 mm
